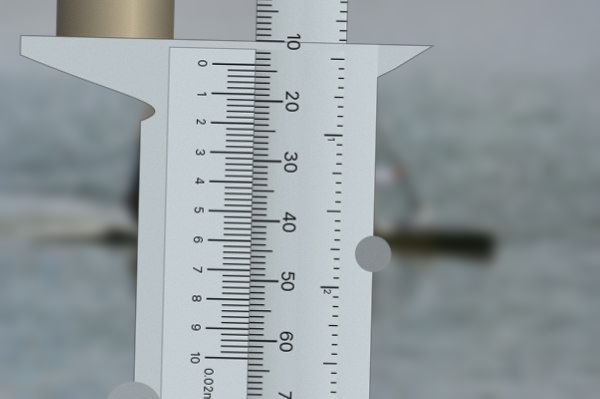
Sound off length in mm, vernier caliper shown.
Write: 14.0 mm
